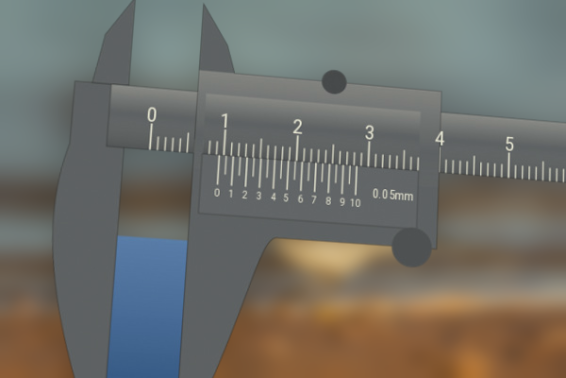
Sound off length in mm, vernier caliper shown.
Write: 9.4 mm
